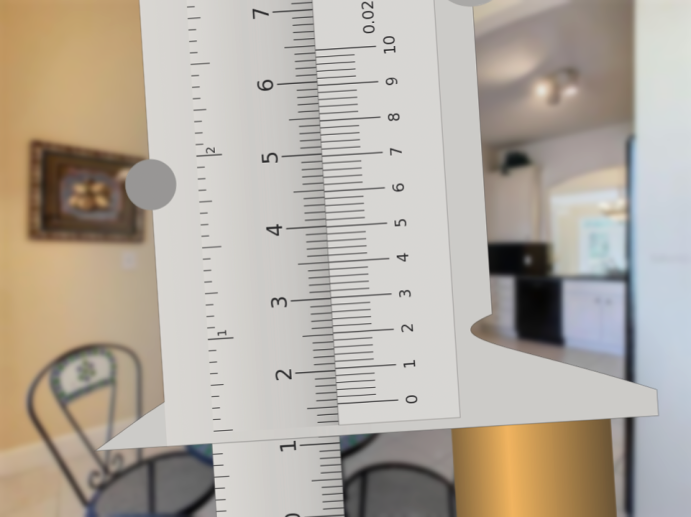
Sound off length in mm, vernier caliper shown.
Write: 15.4 mm
